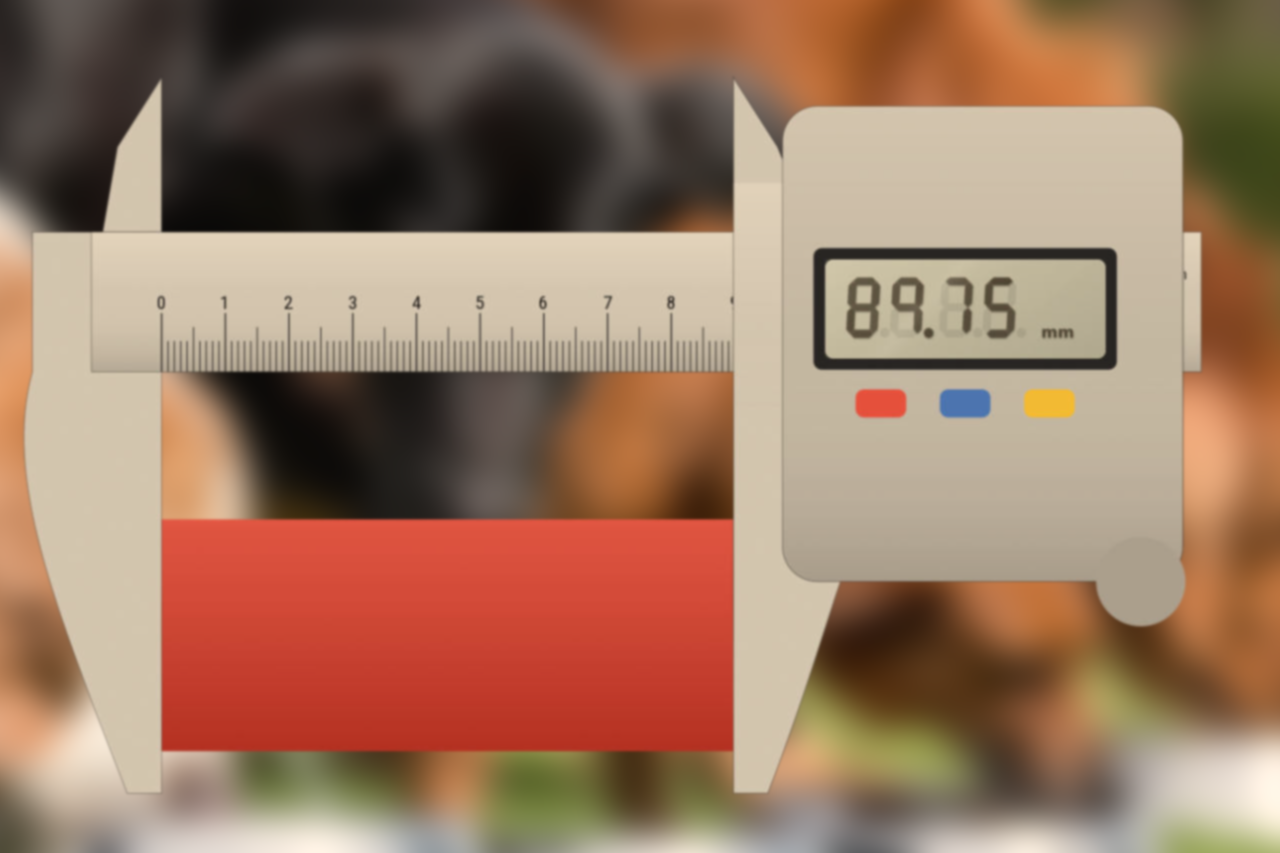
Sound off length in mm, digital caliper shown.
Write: 89.75 mm
